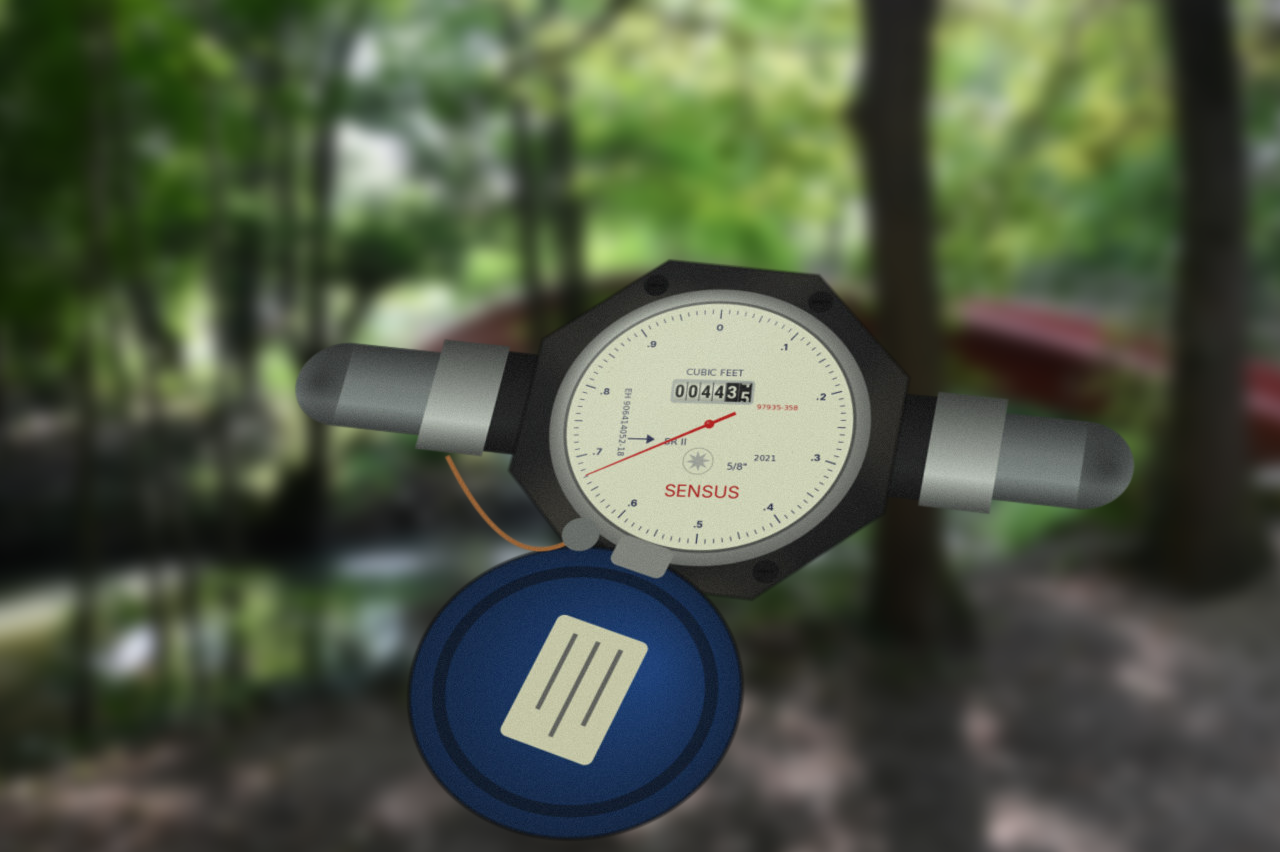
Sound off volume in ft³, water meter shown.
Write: 4434.67 ft³
